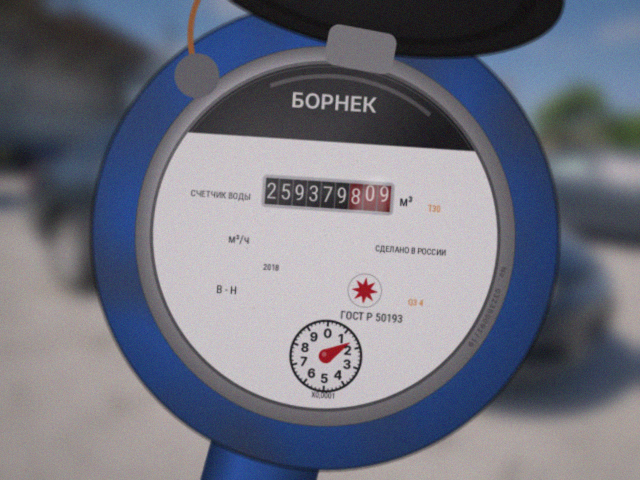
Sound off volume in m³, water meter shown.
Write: 259379.8091 m³
